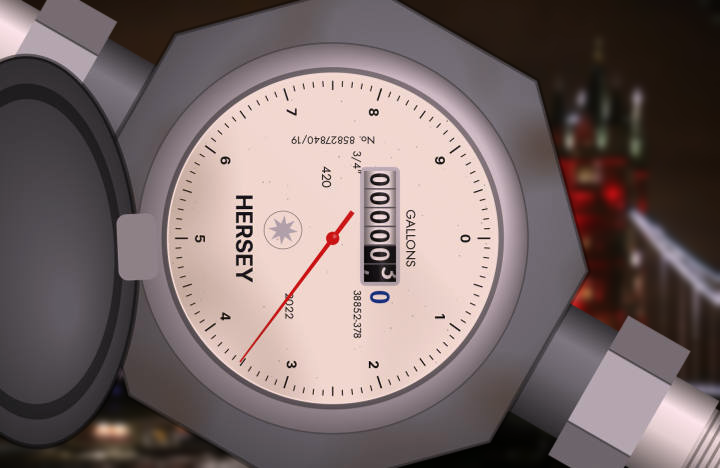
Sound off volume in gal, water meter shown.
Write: 33.5 gal
